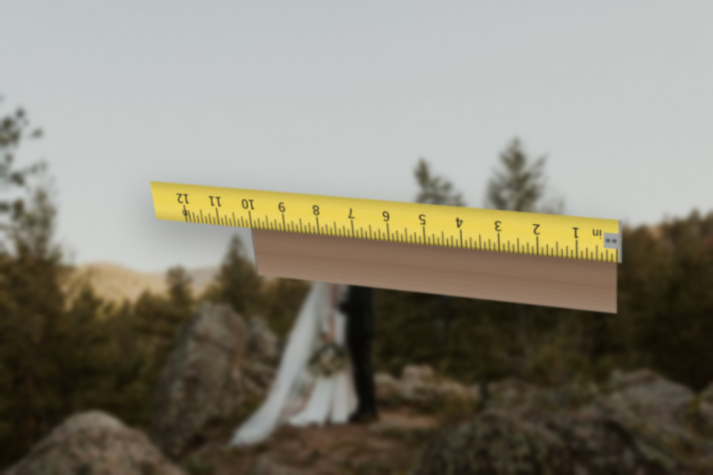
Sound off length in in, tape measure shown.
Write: 10 in
